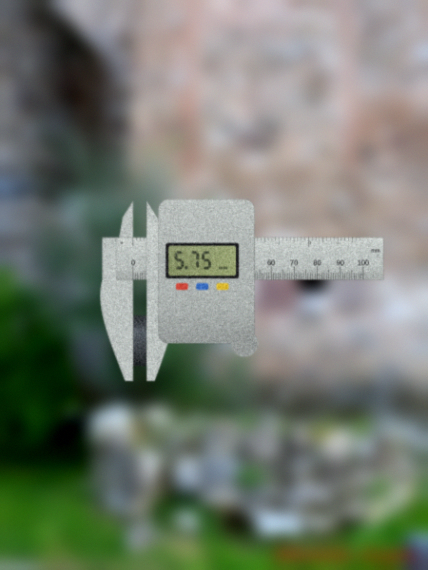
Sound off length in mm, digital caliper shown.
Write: 5.75 mm
